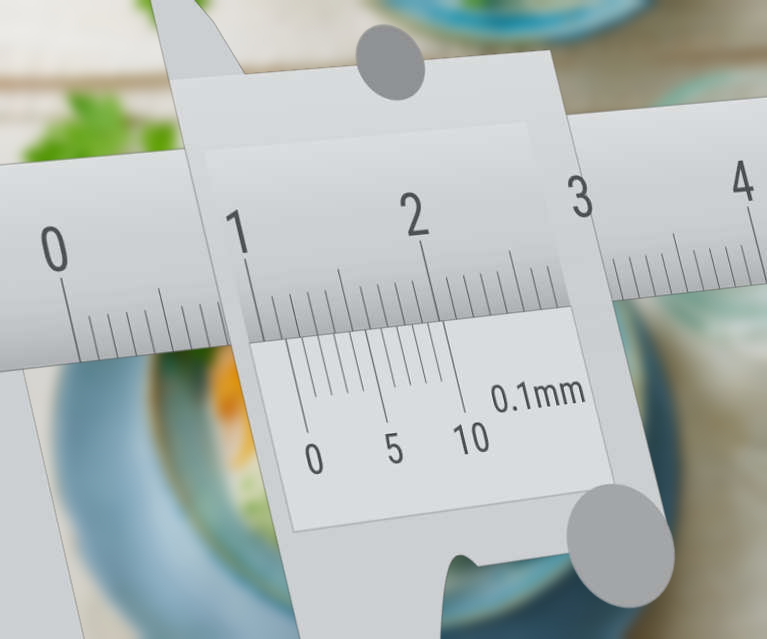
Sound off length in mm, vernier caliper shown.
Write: 11.2 mm
